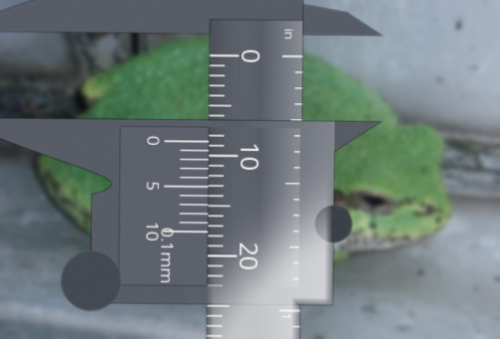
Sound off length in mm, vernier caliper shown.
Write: 8.6 mm
